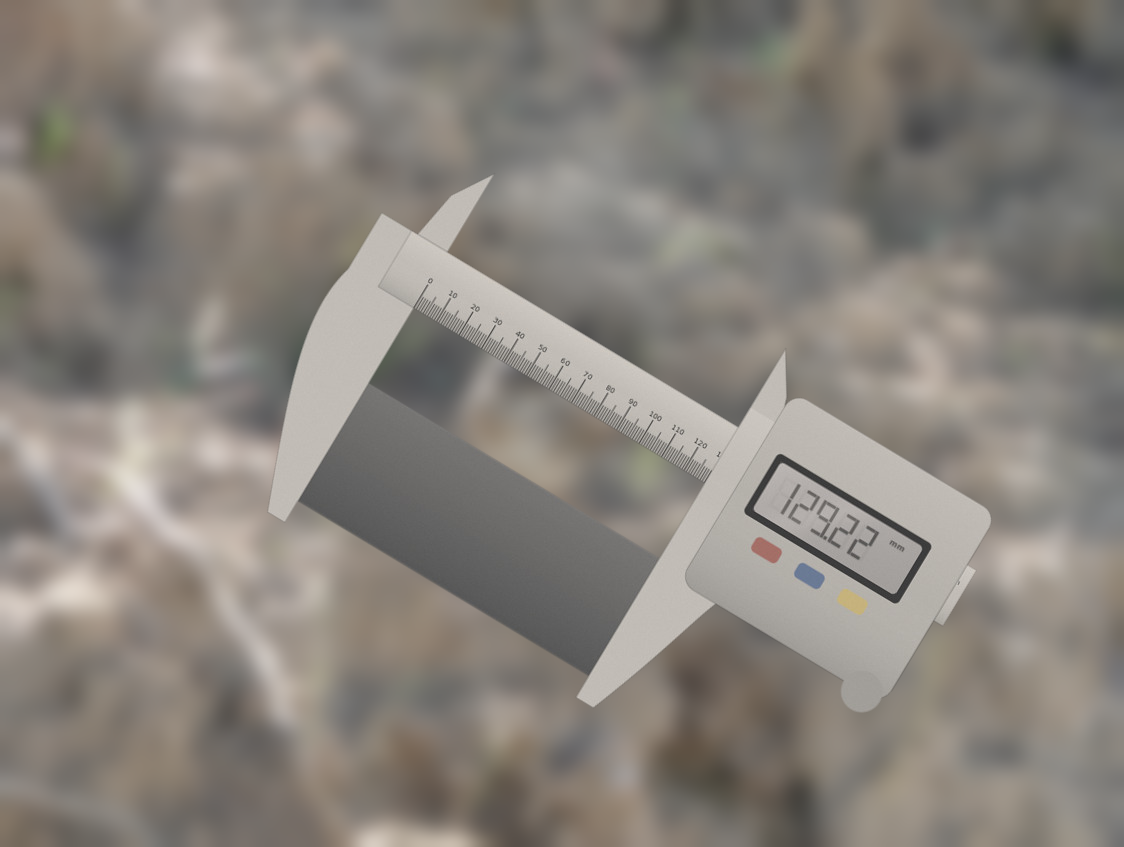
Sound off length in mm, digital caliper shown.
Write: 129.22 mm
